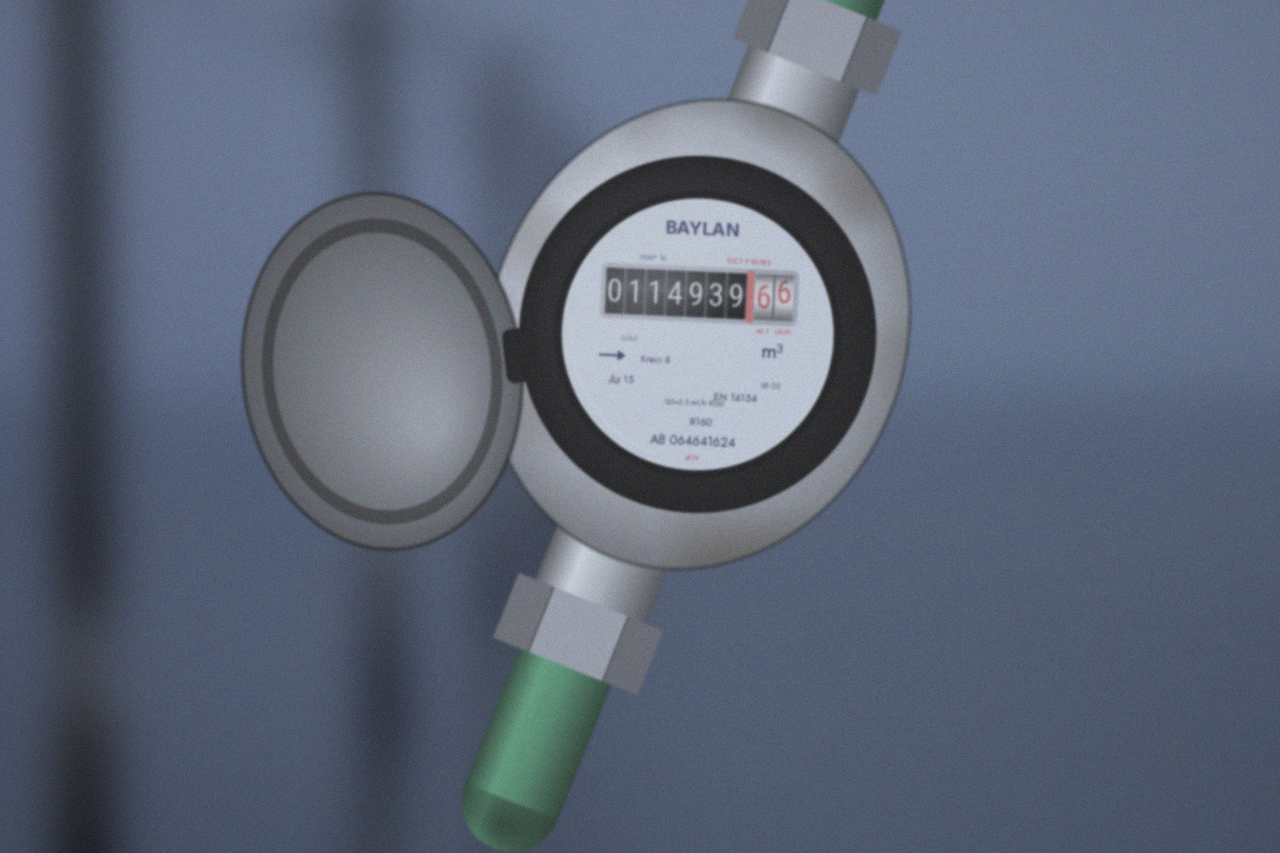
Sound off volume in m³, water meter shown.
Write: 114939.66 m³
